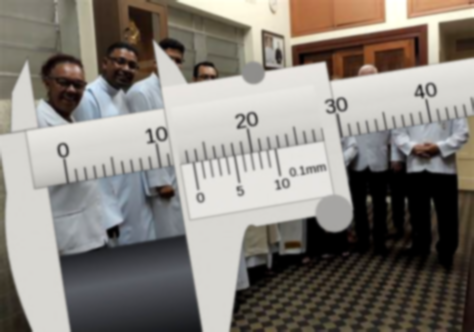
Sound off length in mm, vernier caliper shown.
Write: 13.6 mm
